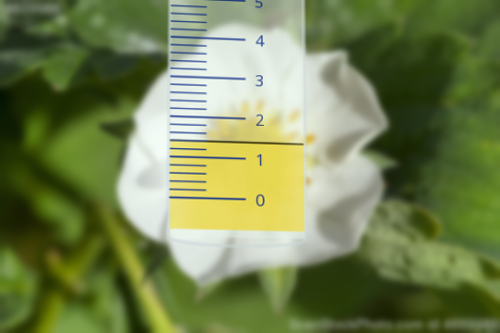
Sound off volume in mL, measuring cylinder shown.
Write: 1.4 mL
